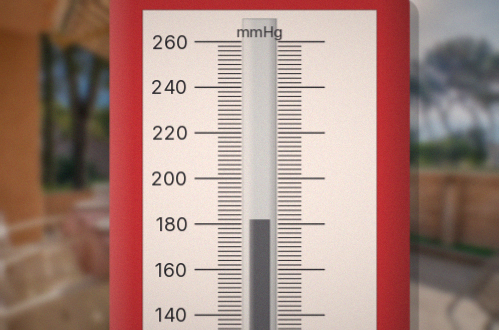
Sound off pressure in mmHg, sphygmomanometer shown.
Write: 182 mmHg
